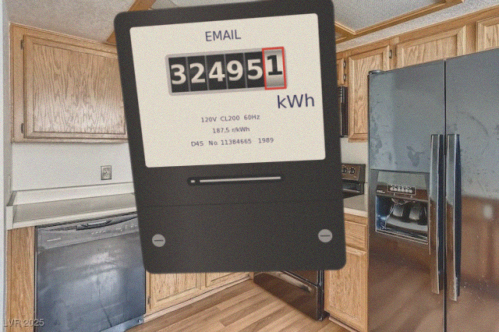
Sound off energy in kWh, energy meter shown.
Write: 32495.1 kWh
